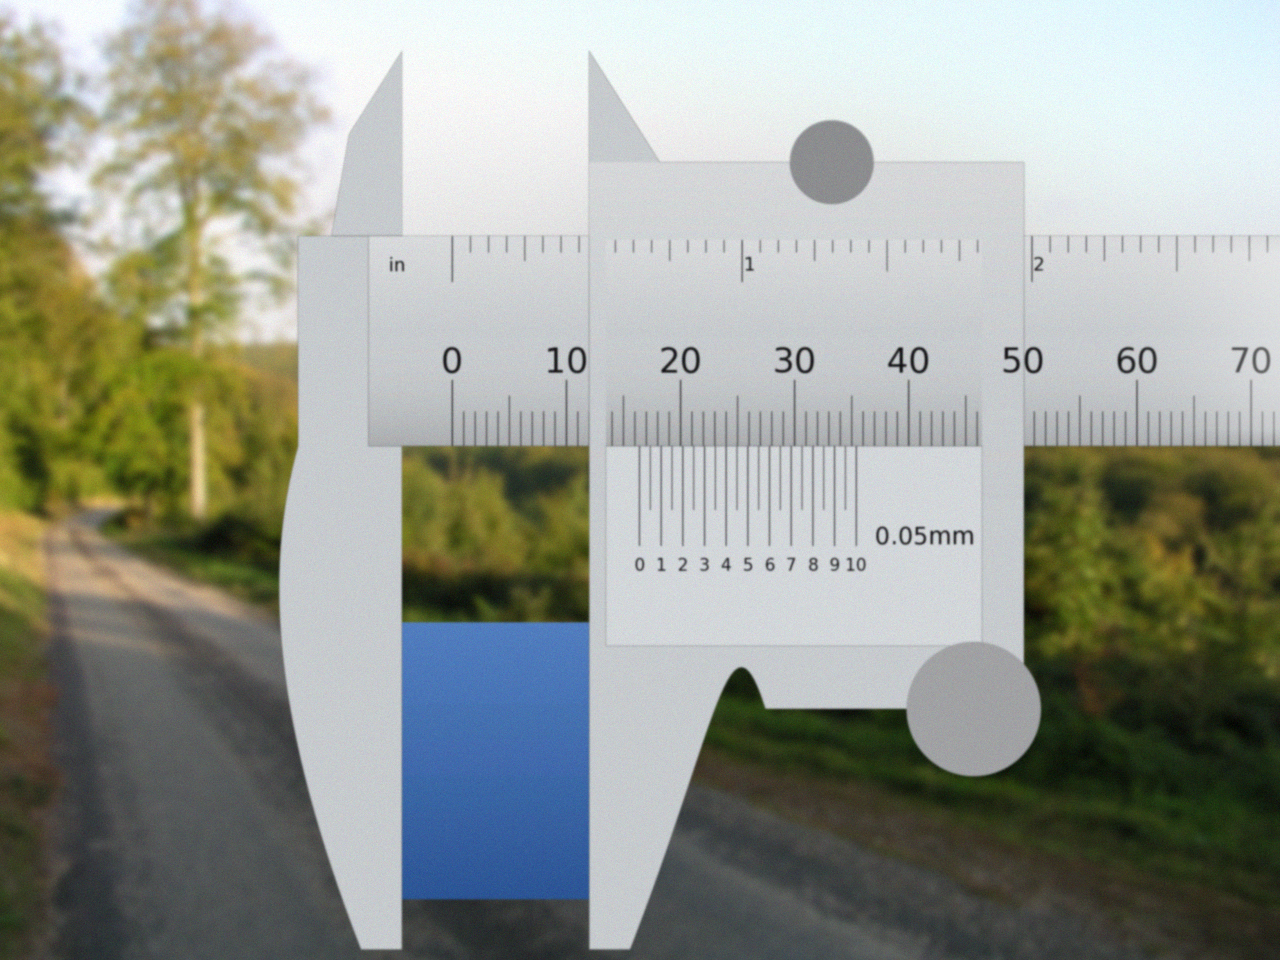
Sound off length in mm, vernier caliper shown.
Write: 16.4 mm
